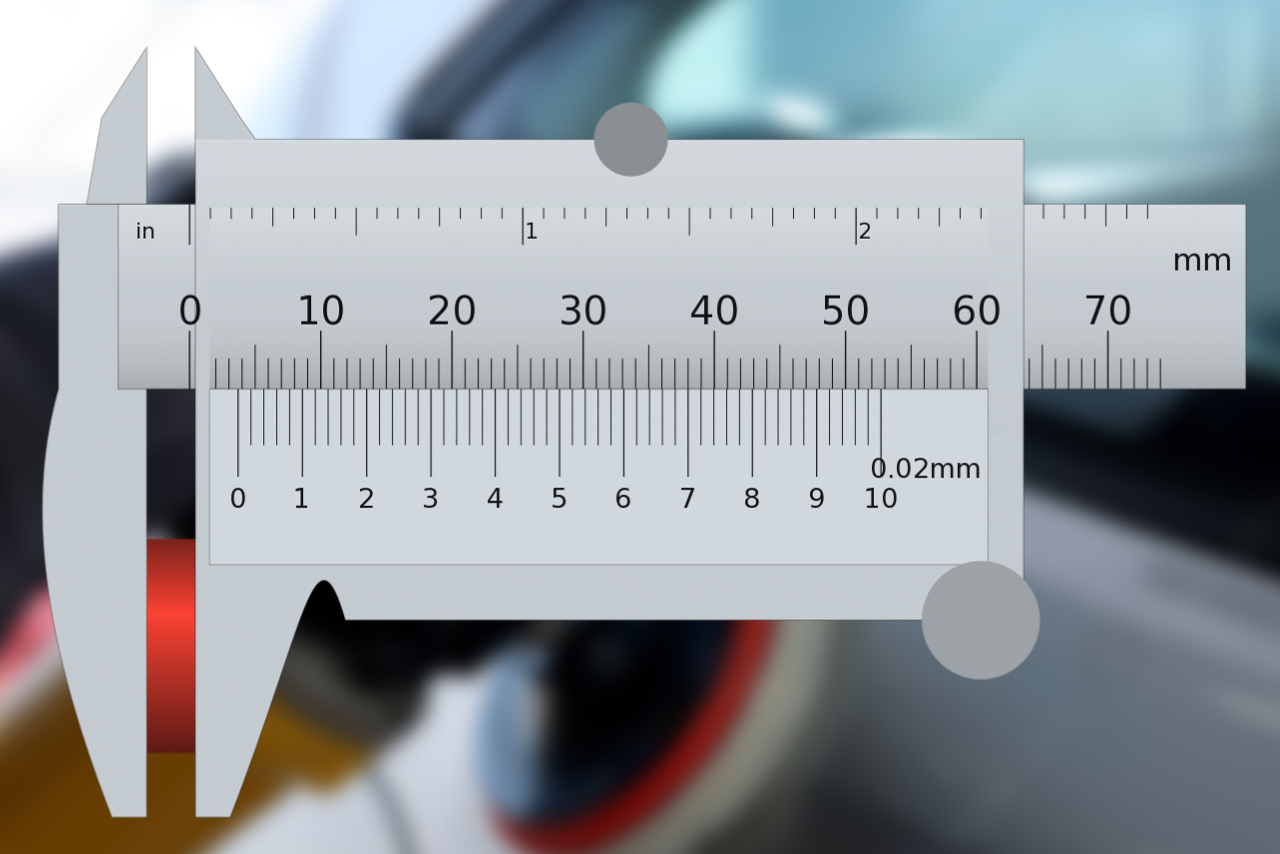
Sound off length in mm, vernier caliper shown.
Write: 3.7 mm
